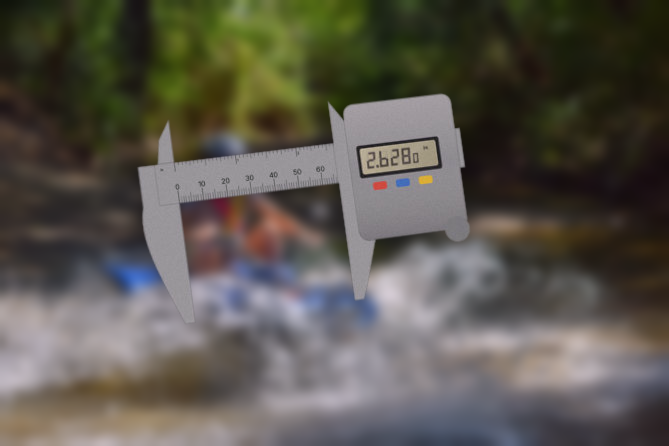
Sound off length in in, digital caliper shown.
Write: 2.6280 in
